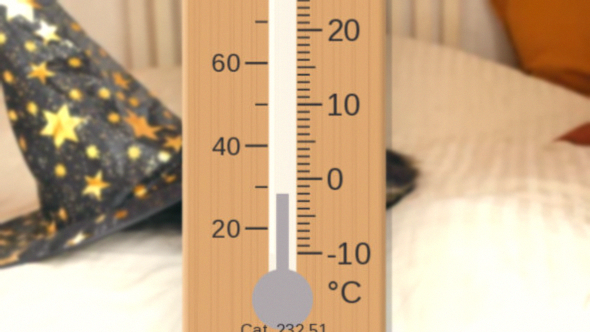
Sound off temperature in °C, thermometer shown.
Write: -2 °C
